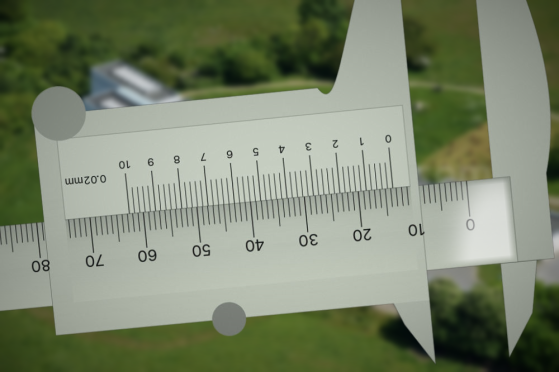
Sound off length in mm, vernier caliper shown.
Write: 13.6 mm
